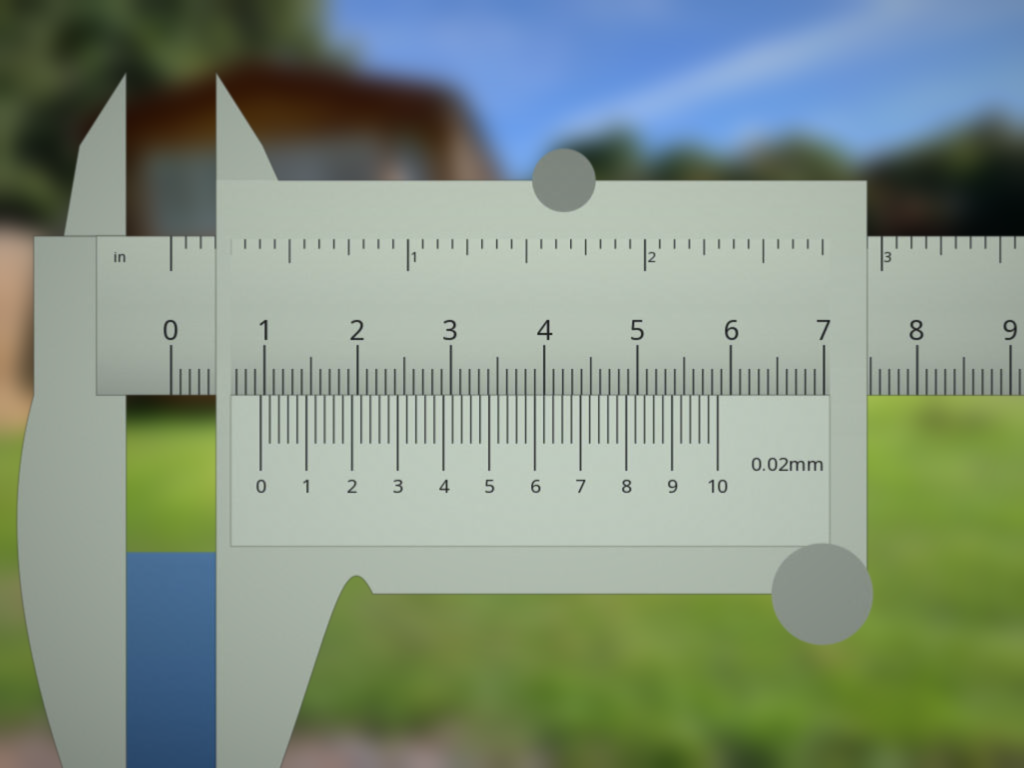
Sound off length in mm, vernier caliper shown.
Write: 9.6 mm
